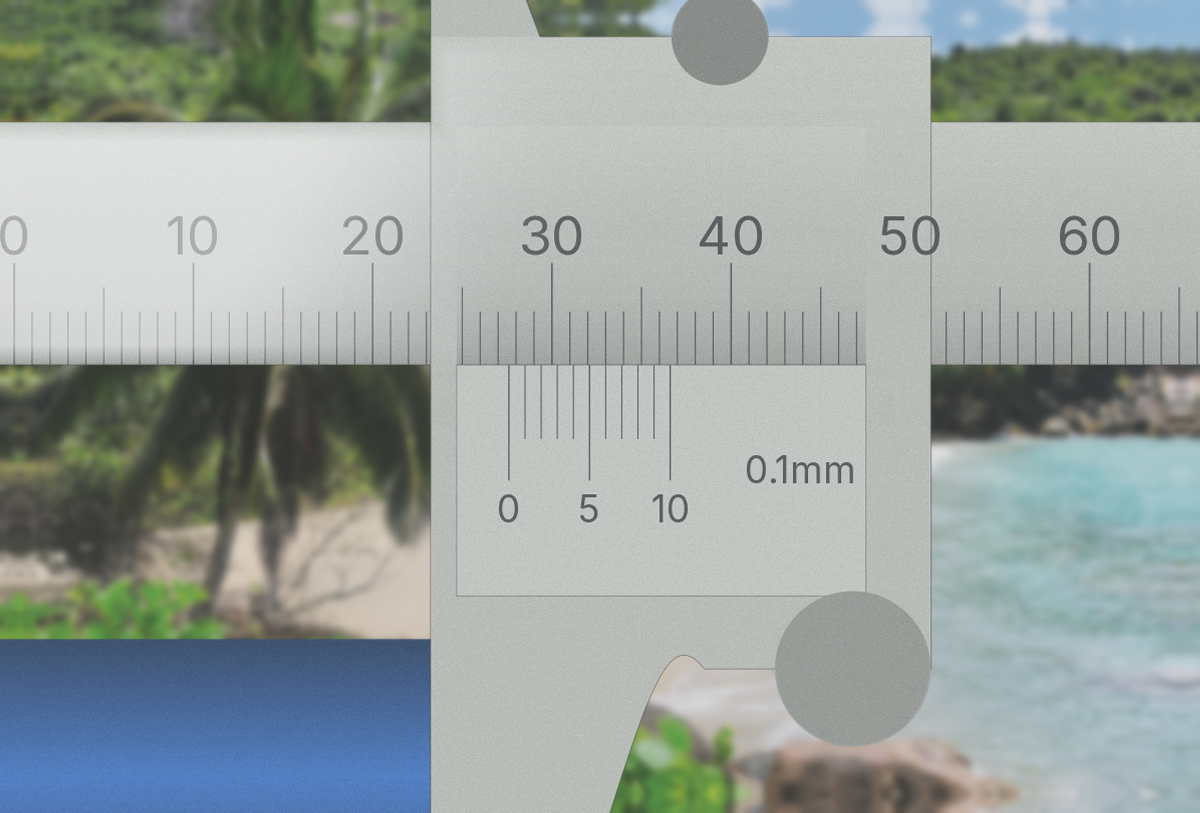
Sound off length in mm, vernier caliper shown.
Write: 27.6 mm
